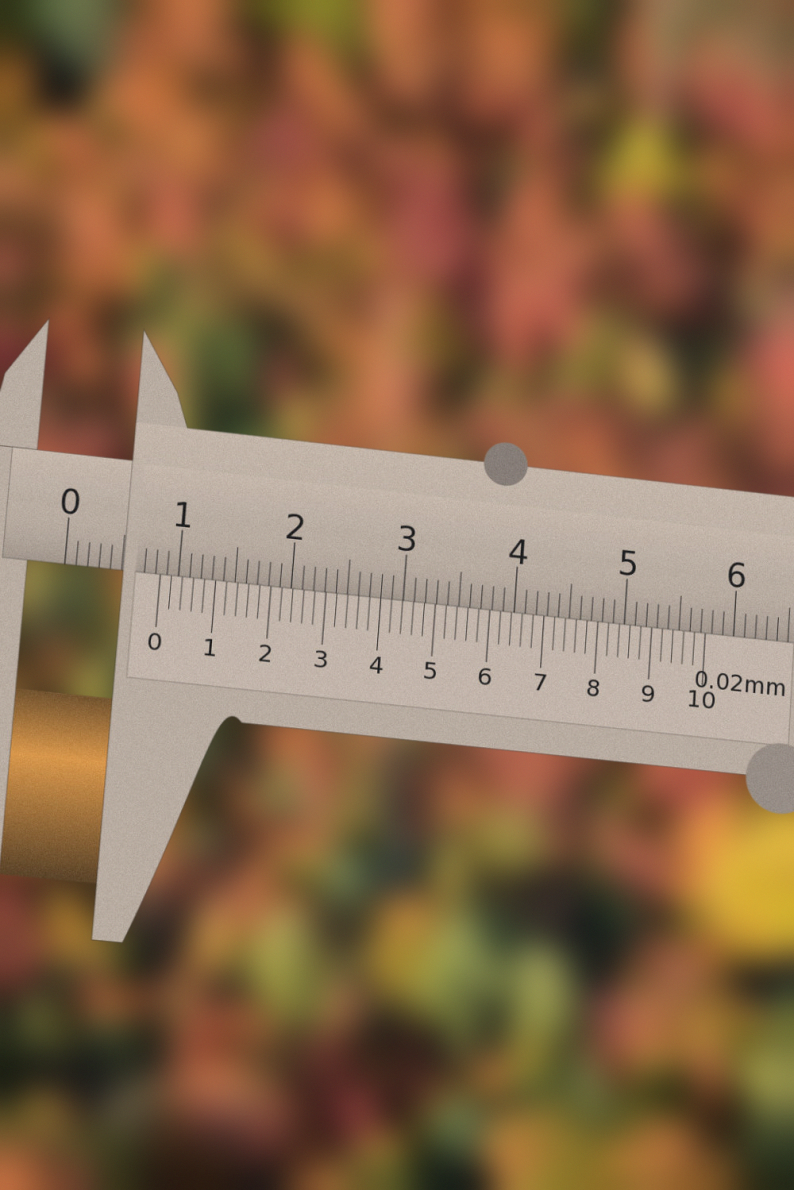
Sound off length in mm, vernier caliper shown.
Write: 8.4 mm
